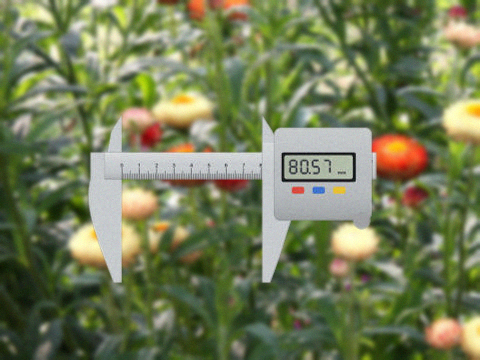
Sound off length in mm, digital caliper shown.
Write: 80.57 mm
